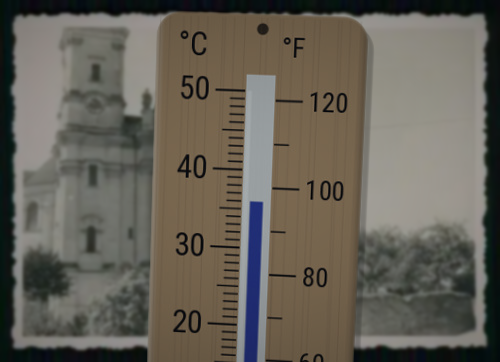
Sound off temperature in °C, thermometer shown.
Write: 36 °C
